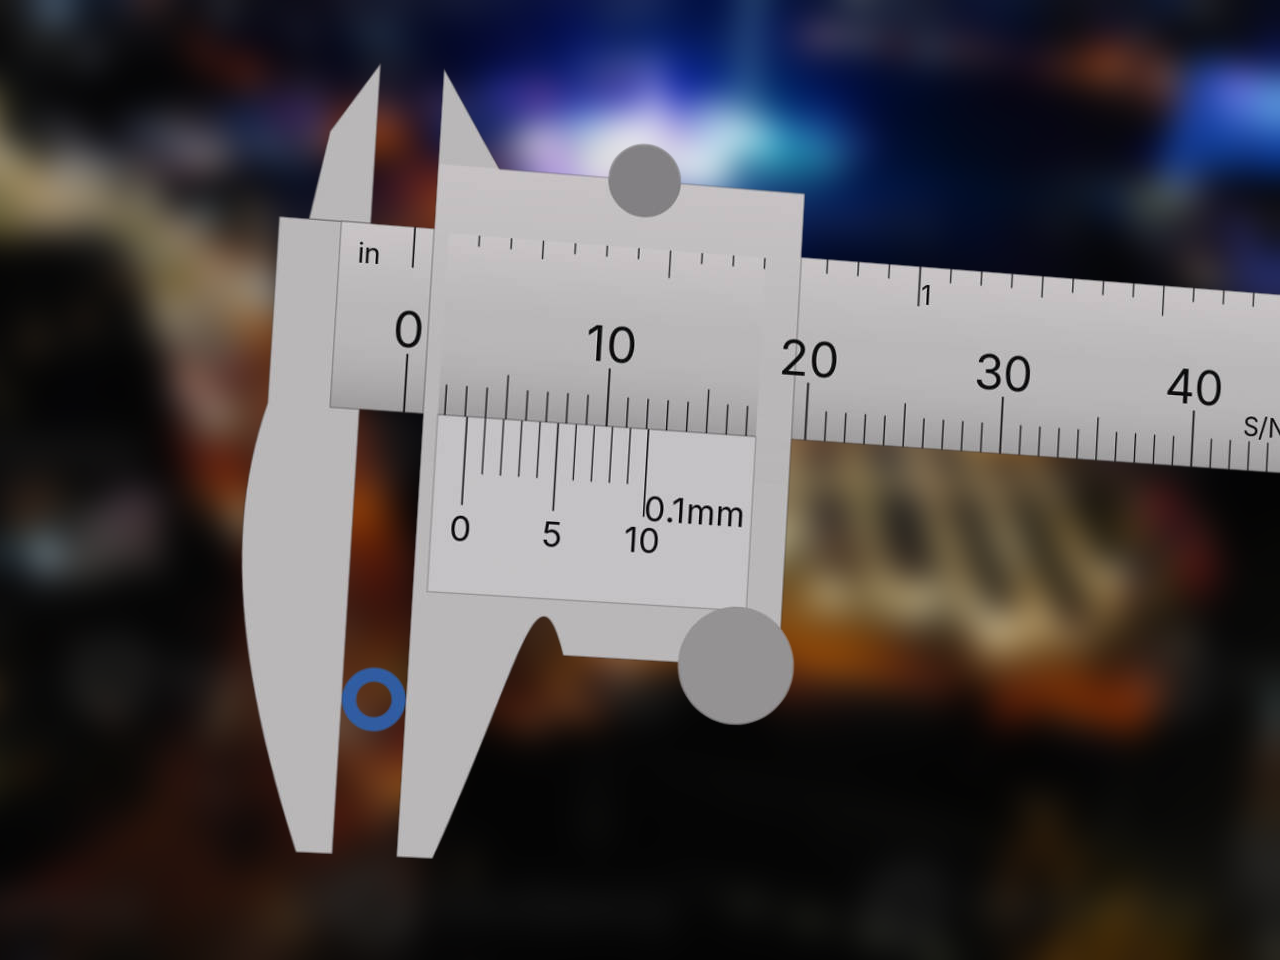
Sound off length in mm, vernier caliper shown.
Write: 3.1 mm
